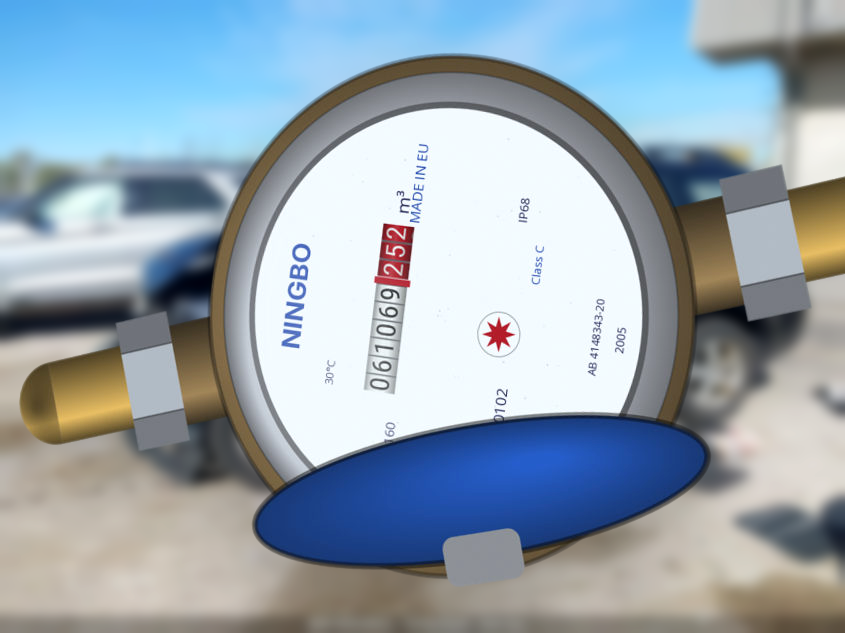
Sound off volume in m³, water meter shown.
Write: 61069.252 m³
